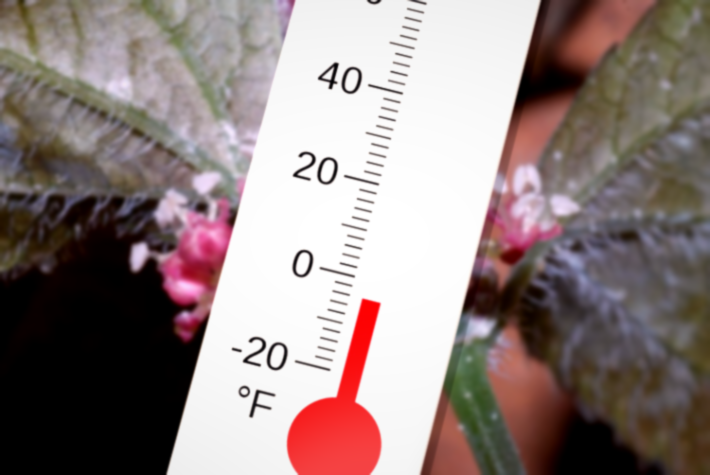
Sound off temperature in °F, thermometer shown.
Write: -4 °F
